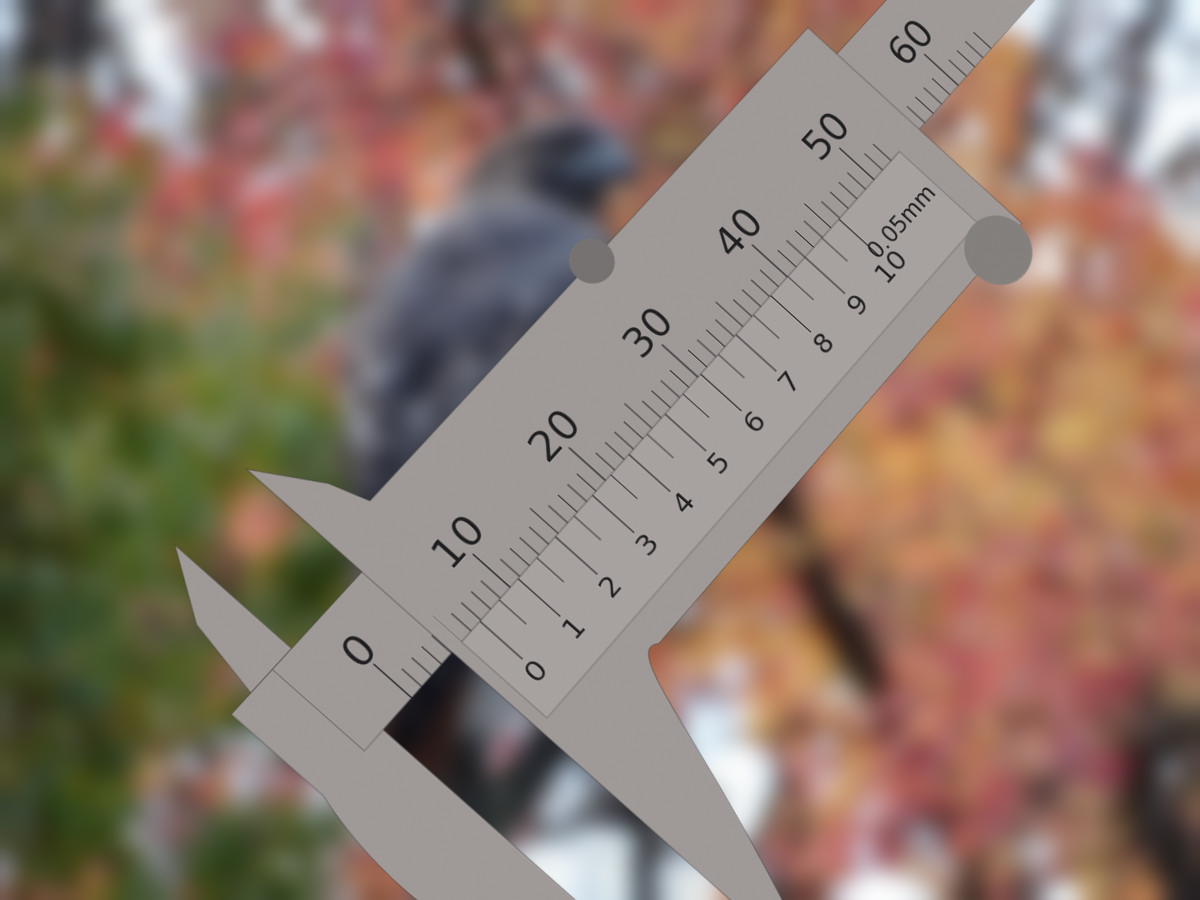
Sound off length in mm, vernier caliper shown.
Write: 6.9 mm
